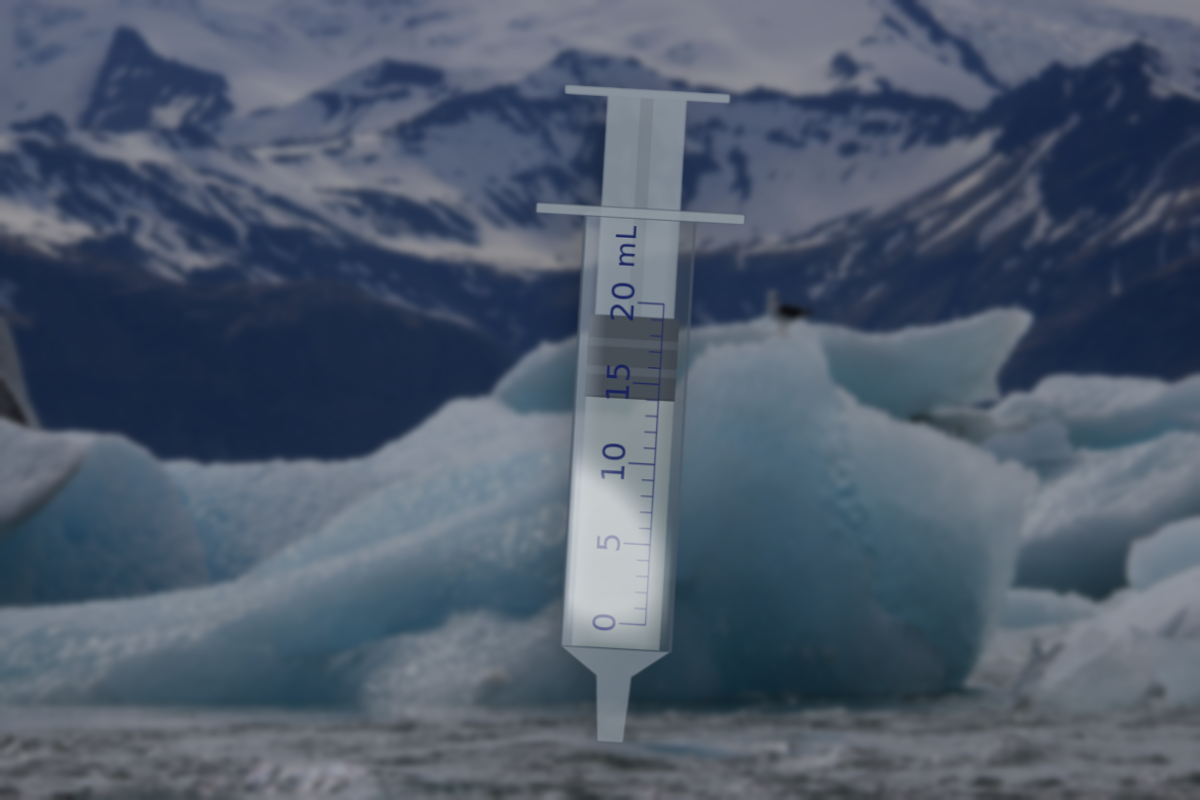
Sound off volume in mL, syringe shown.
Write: 14 mL
